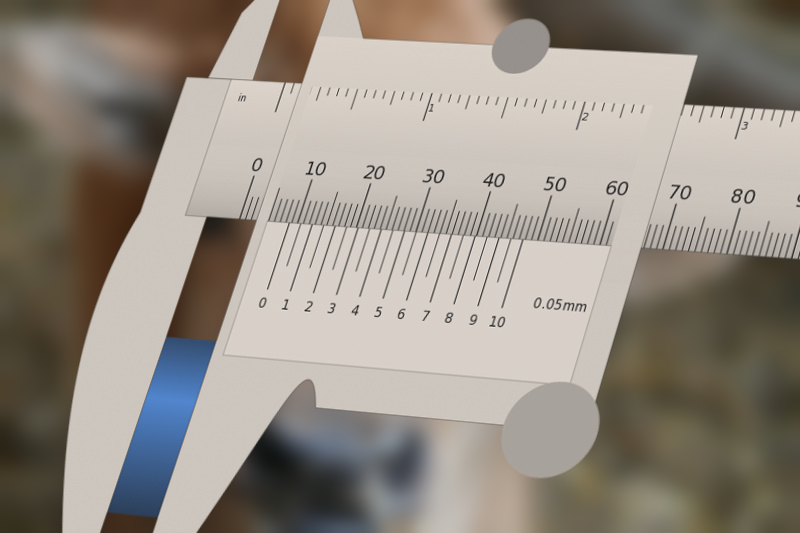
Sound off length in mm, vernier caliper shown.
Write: 8.6 mm
